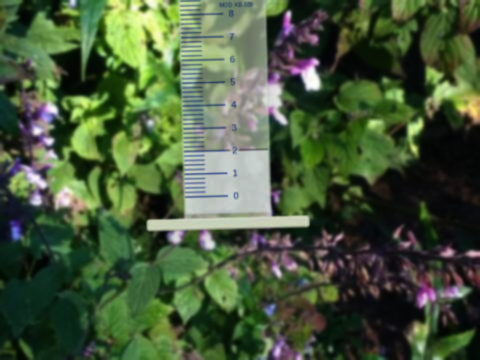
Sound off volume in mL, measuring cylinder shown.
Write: 2 mL
